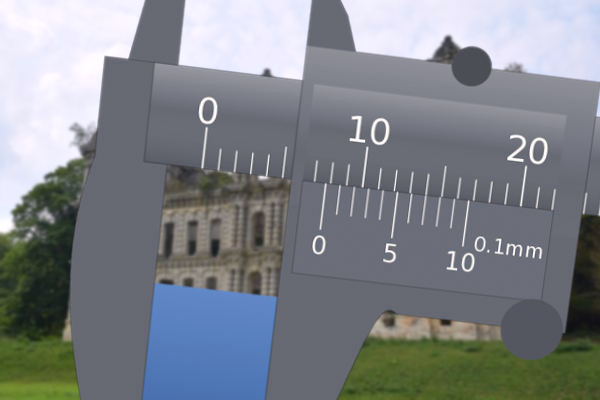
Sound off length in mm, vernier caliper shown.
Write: 7.7 mm
